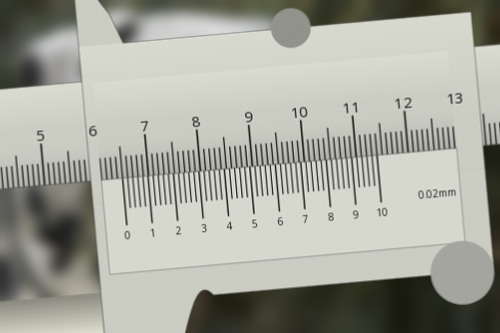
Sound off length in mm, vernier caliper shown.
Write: 65.0 mm
